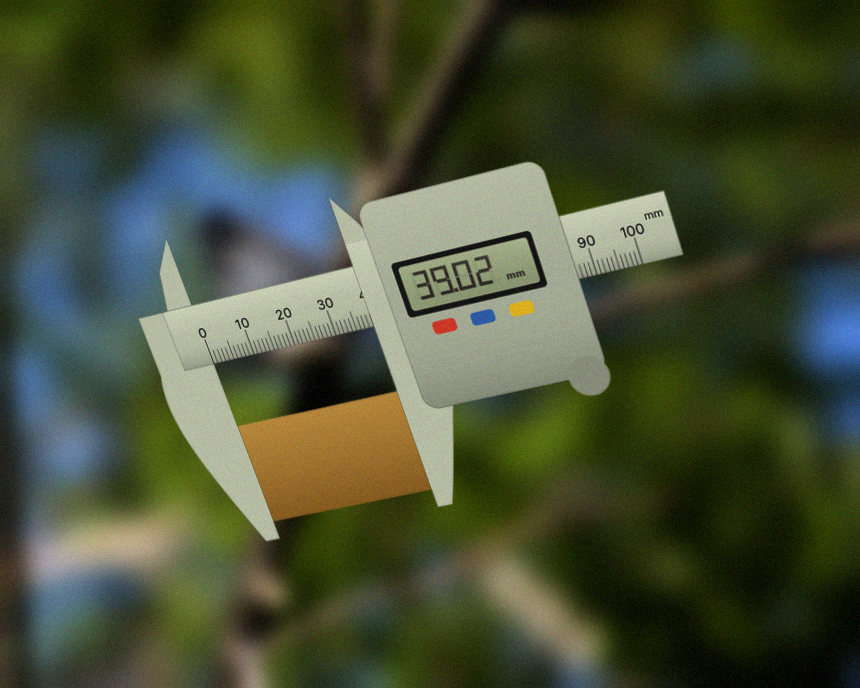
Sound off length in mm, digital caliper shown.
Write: 39.02 mm
